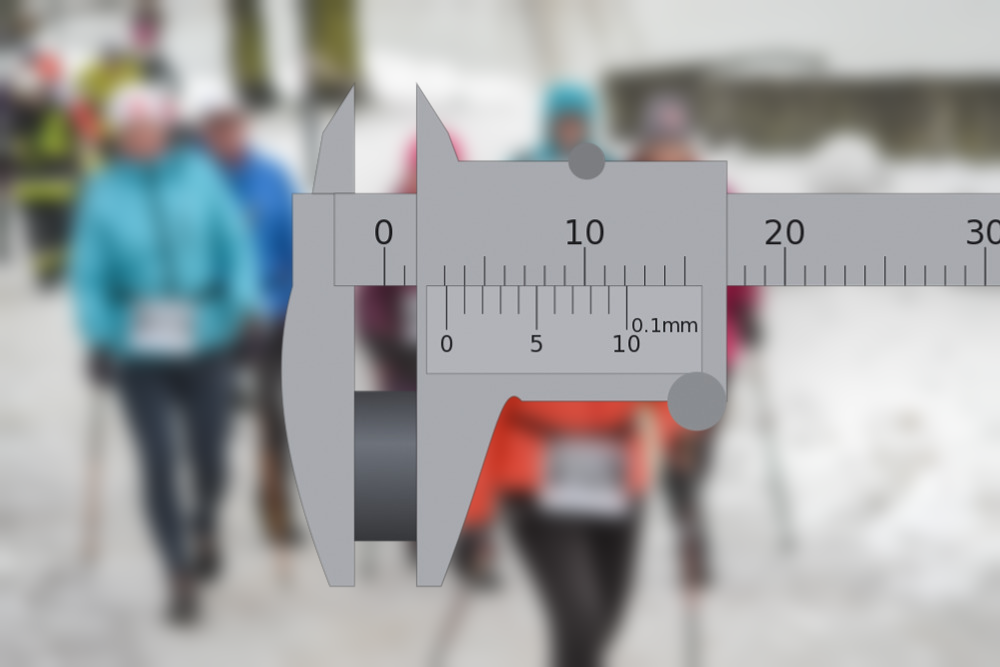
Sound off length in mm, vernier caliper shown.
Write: 3.1 mm
